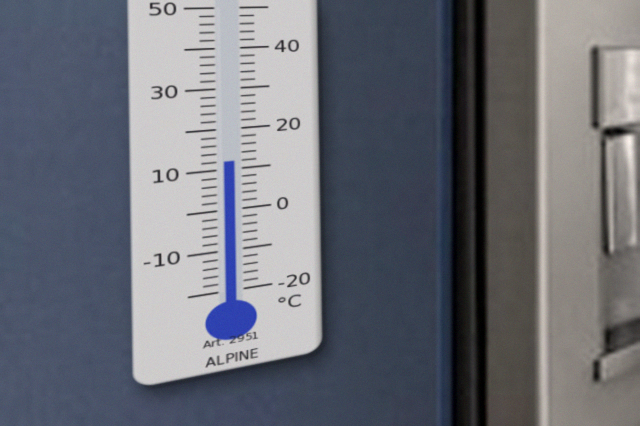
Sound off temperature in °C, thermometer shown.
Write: 12 °C
